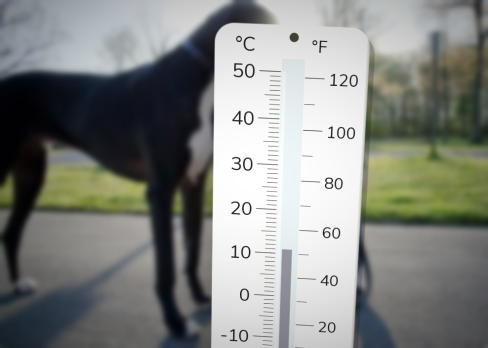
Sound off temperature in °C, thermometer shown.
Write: 11 °C
